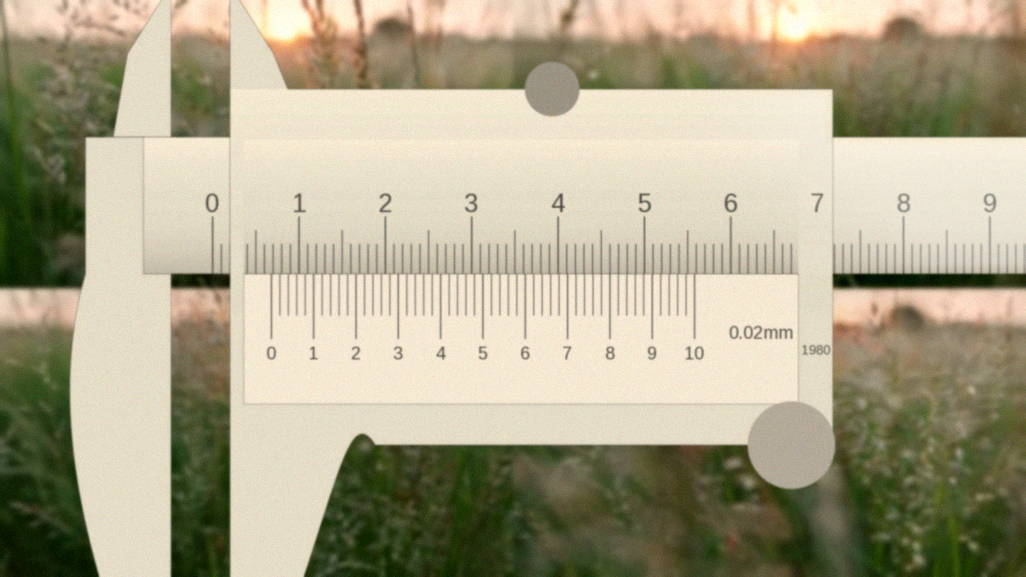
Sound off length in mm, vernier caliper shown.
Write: 6.8 mm
